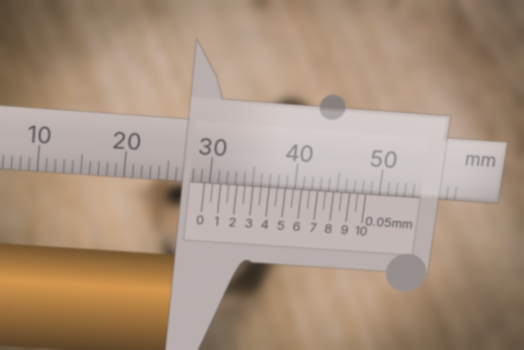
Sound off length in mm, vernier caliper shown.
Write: 29.4 mm
